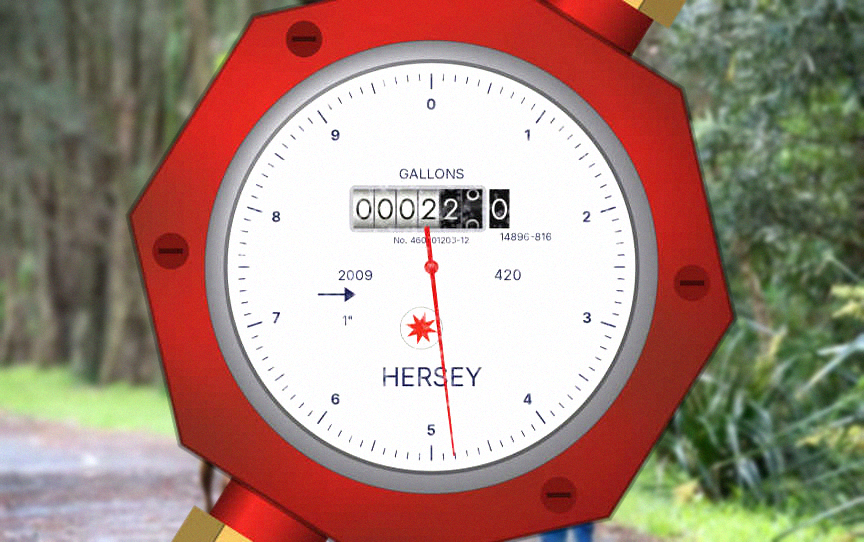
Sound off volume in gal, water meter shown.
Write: 2284.8 gal
